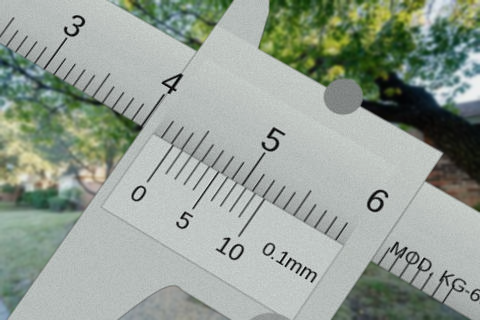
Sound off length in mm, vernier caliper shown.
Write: 43.2 mm
